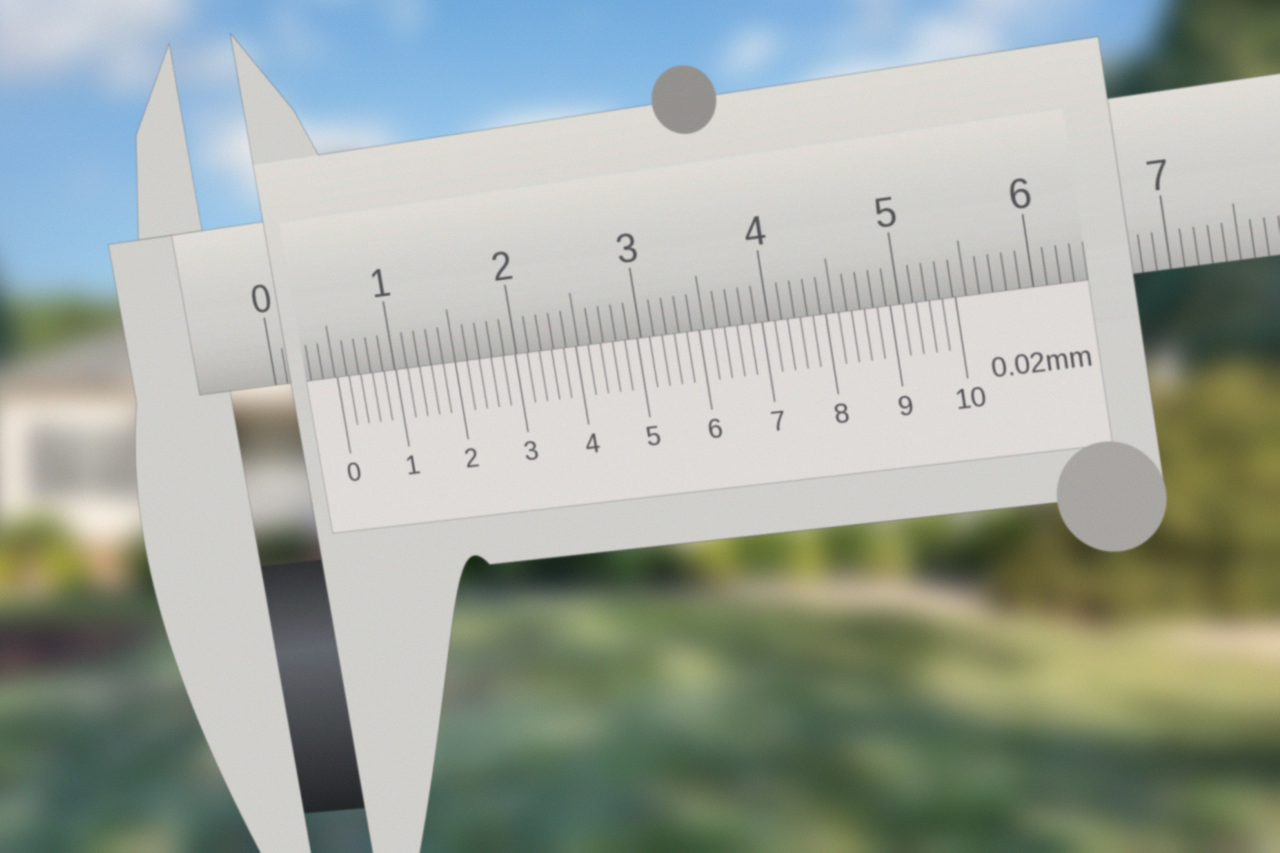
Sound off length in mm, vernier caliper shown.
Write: 5.2 mm
